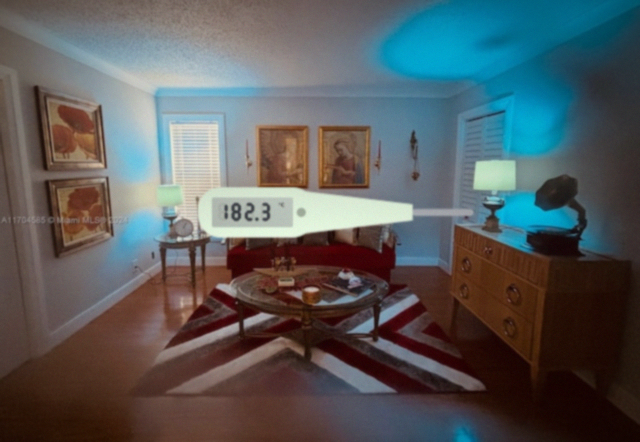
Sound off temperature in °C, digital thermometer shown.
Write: 182.3 °C
